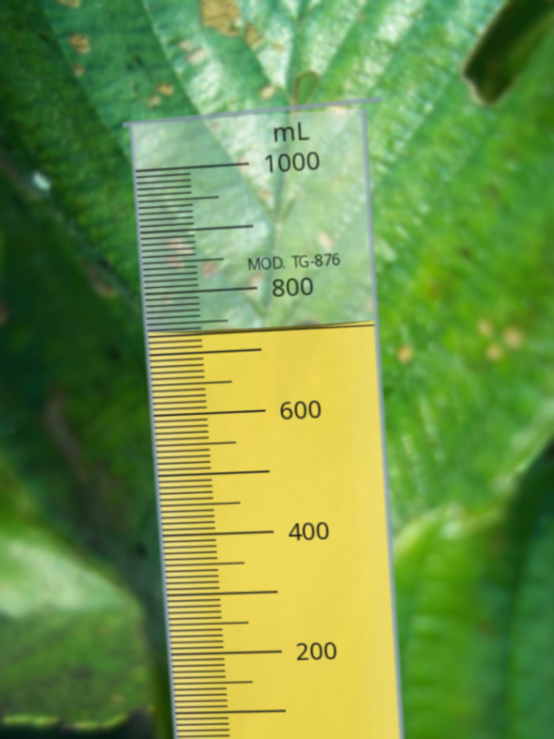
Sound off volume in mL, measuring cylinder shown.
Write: 730 mL
